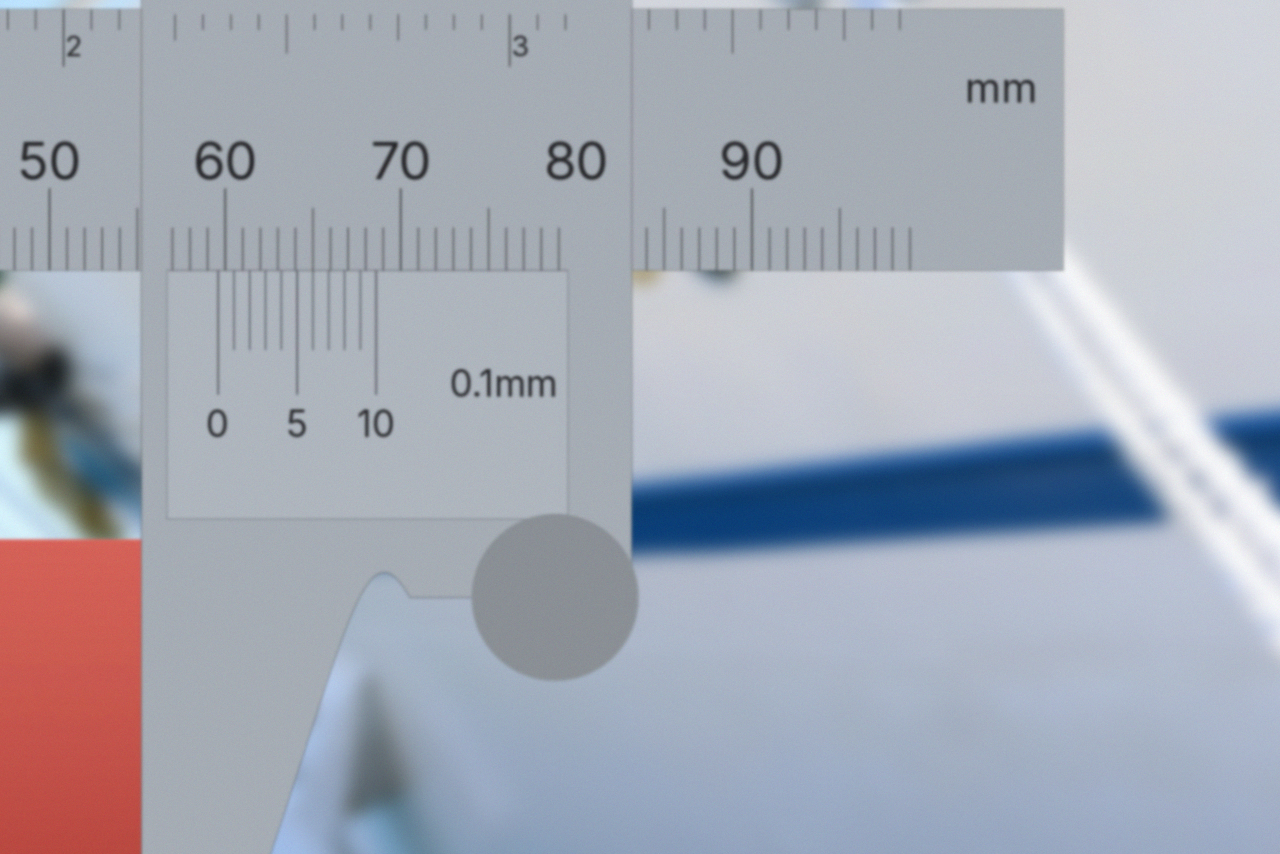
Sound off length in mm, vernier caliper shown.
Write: 59.6 mm
